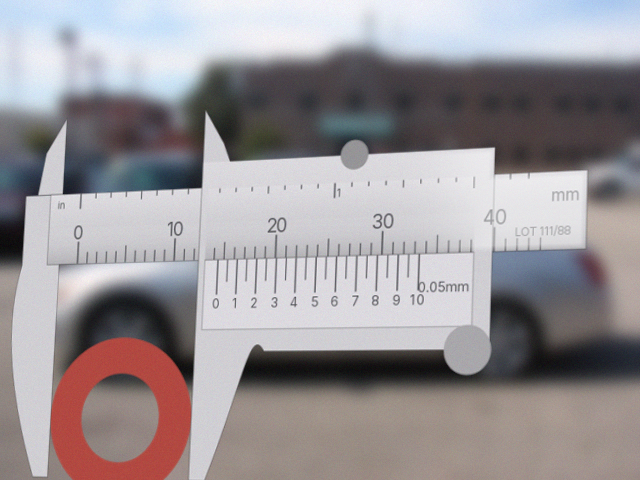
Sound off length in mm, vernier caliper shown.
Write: 14.4 mm
